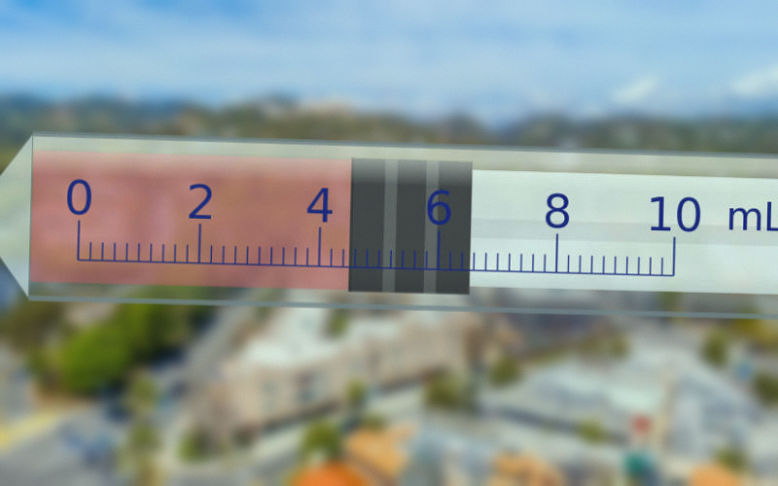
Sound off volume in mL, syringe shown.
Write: 4.5 mL
